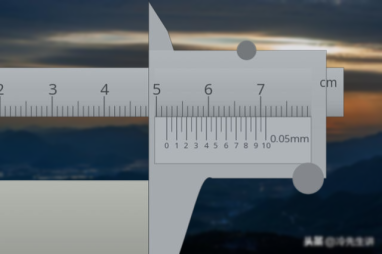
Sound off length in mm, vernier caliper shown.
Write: 52.0 mm
